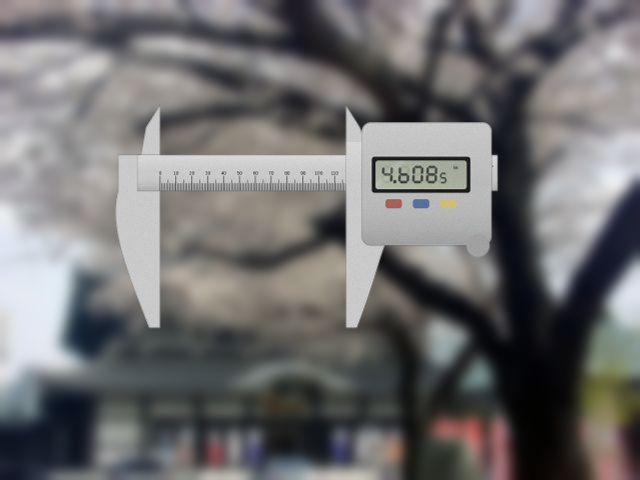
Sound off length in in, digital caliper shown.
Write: 4.6085 in
